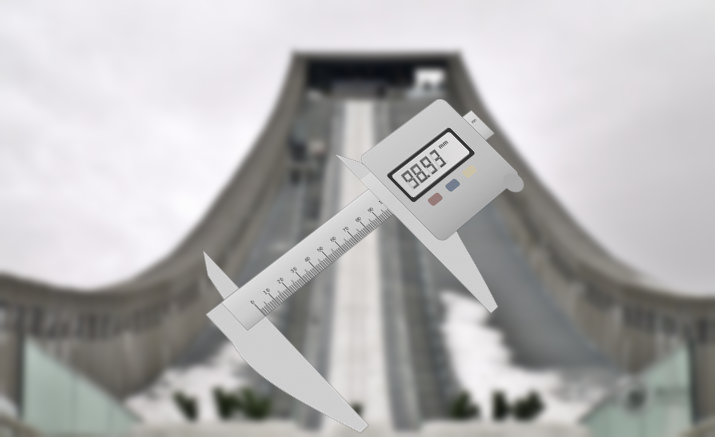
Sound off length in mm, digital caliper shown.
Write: 98.93 mm
